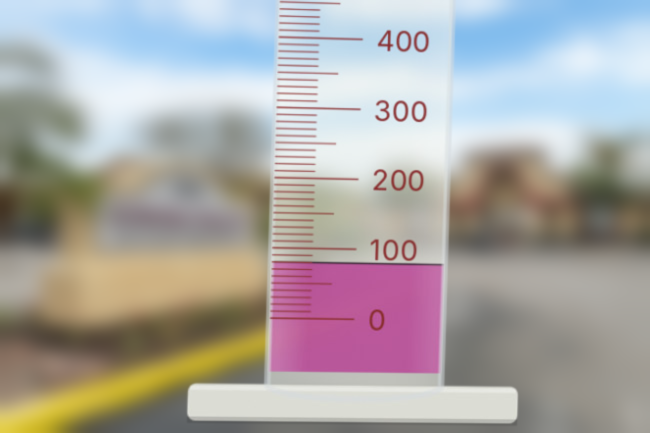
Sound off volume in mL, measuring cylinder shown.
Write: 80 mL
